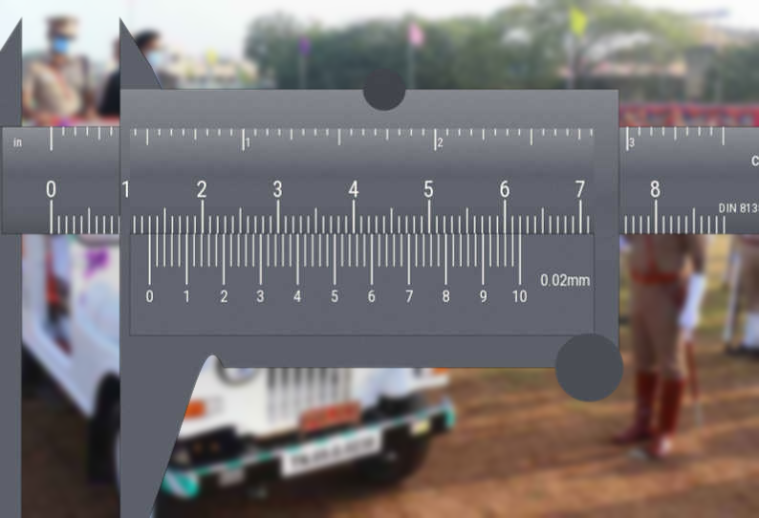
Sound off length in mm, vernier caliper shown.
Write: 13.0 mm
